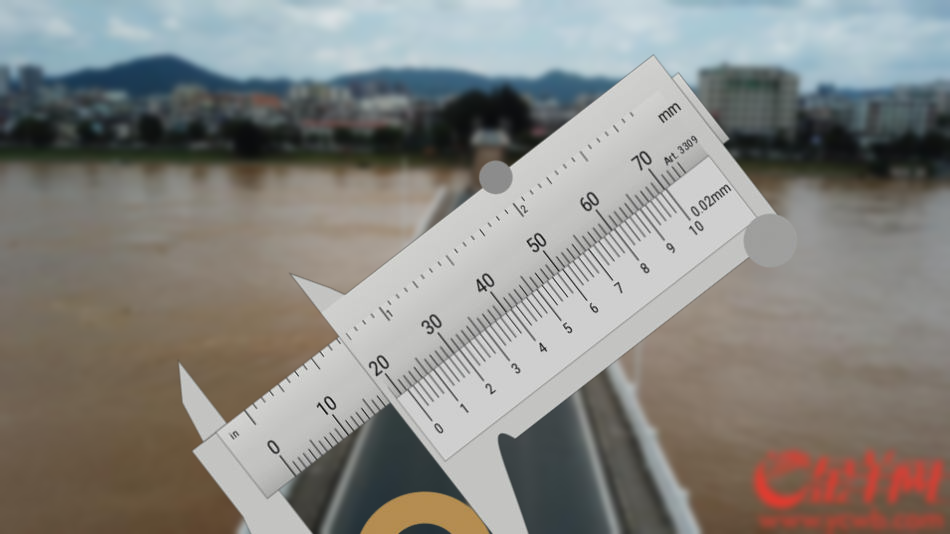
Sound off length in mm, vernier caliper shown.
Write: 21.2 mm
